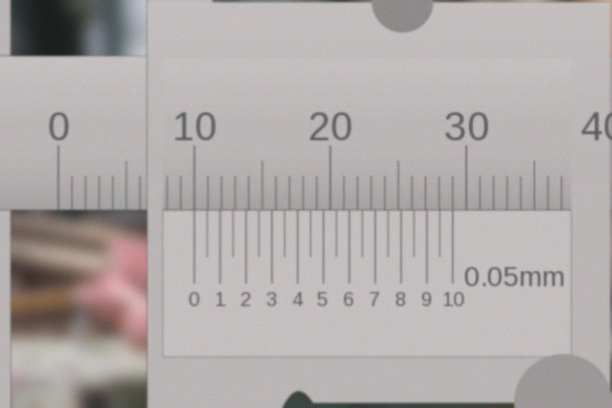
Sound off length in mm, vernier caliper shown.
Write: 10.0 mm
